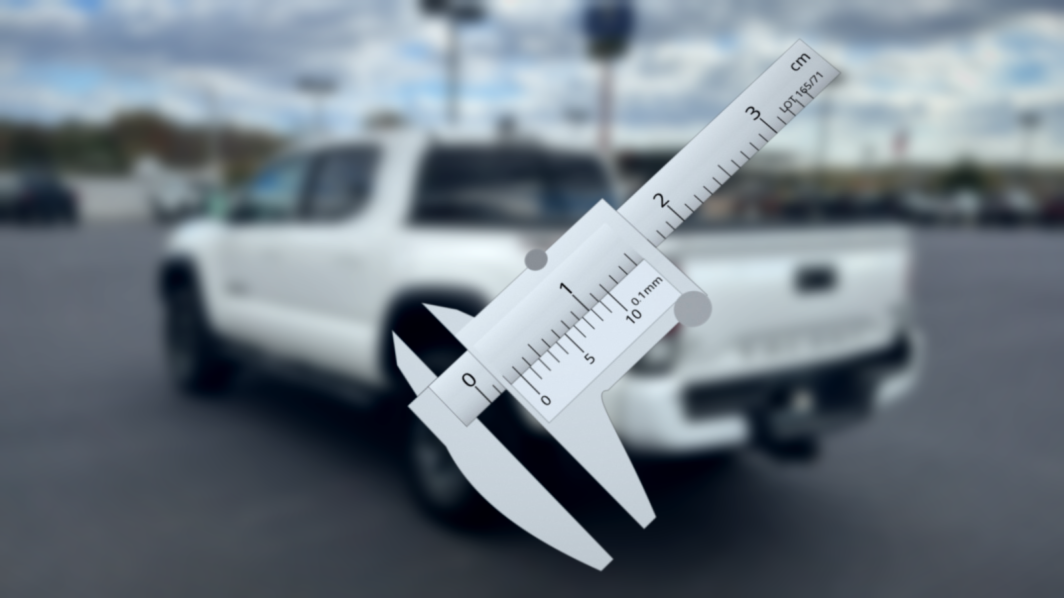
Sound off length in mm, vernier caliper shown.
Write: 3.0 mm
